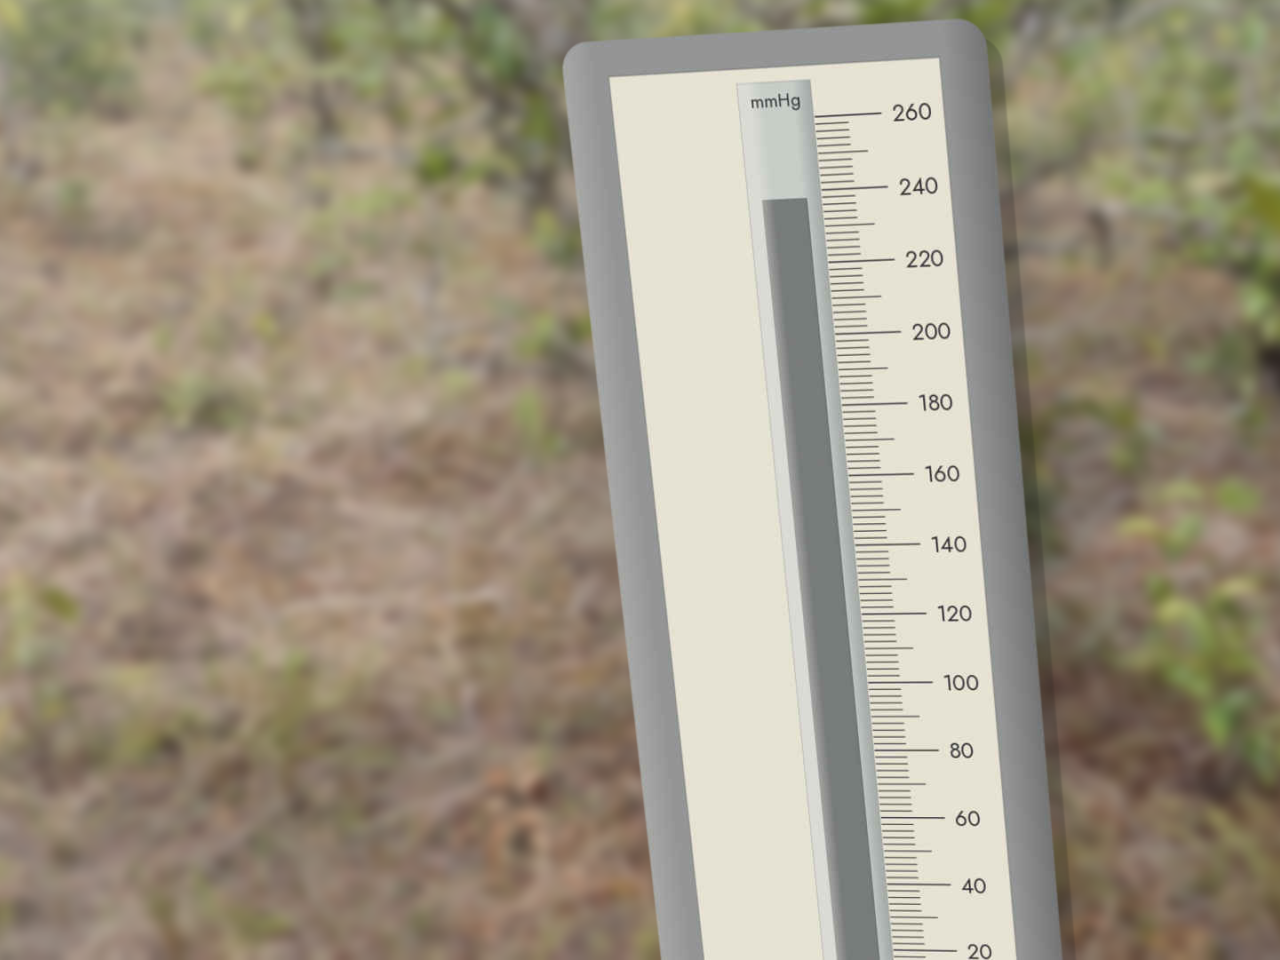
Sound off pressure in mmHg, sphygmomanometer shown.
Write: 238 mmHg
